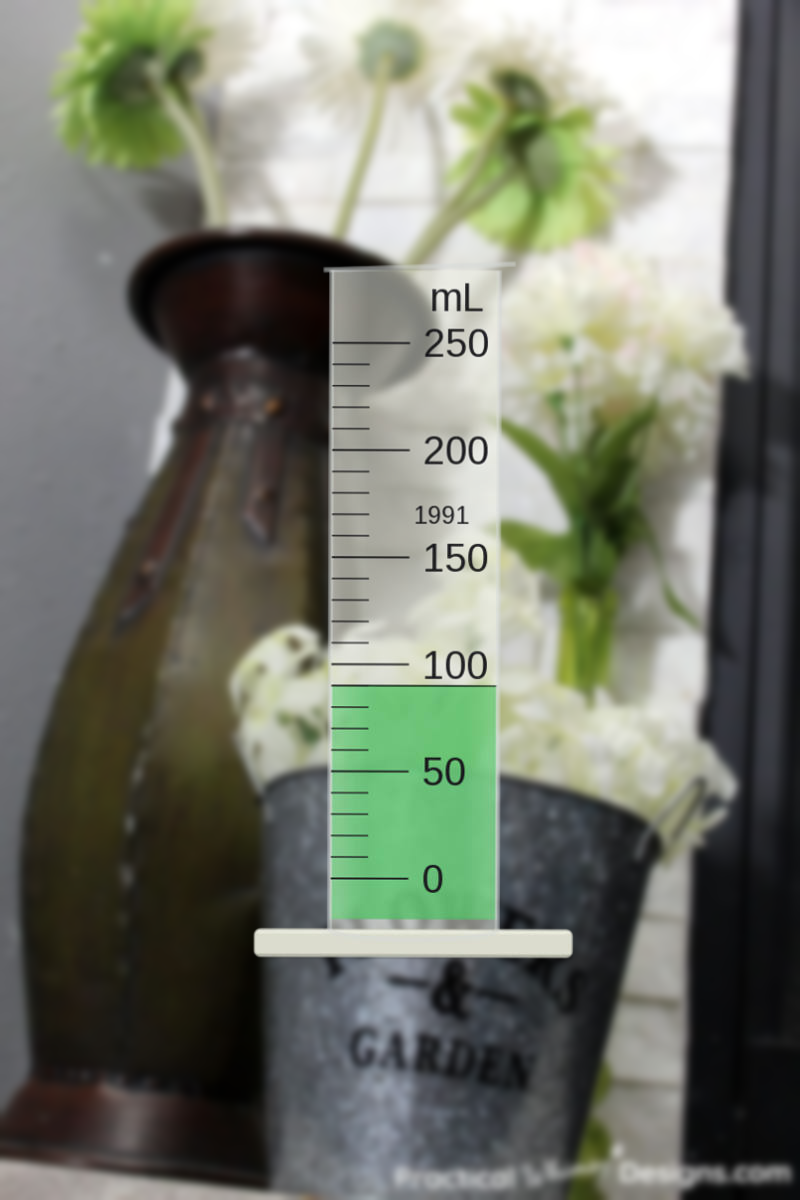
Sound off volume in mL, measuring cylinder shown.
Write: 90 mL
